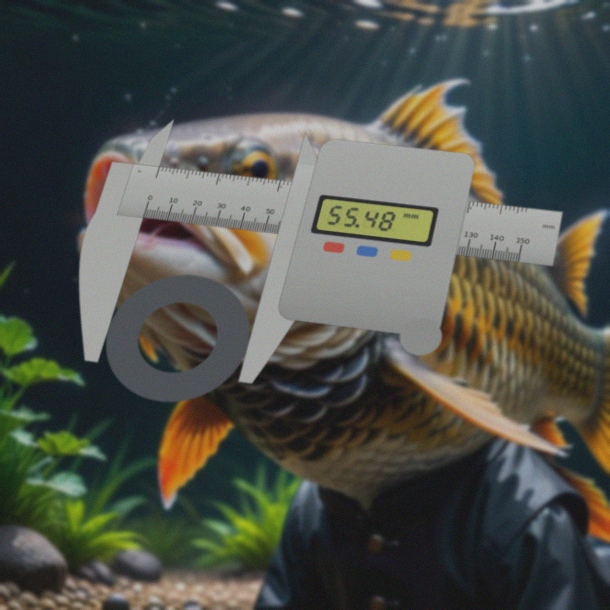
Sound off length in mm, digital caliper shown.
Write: 55.48 mm
